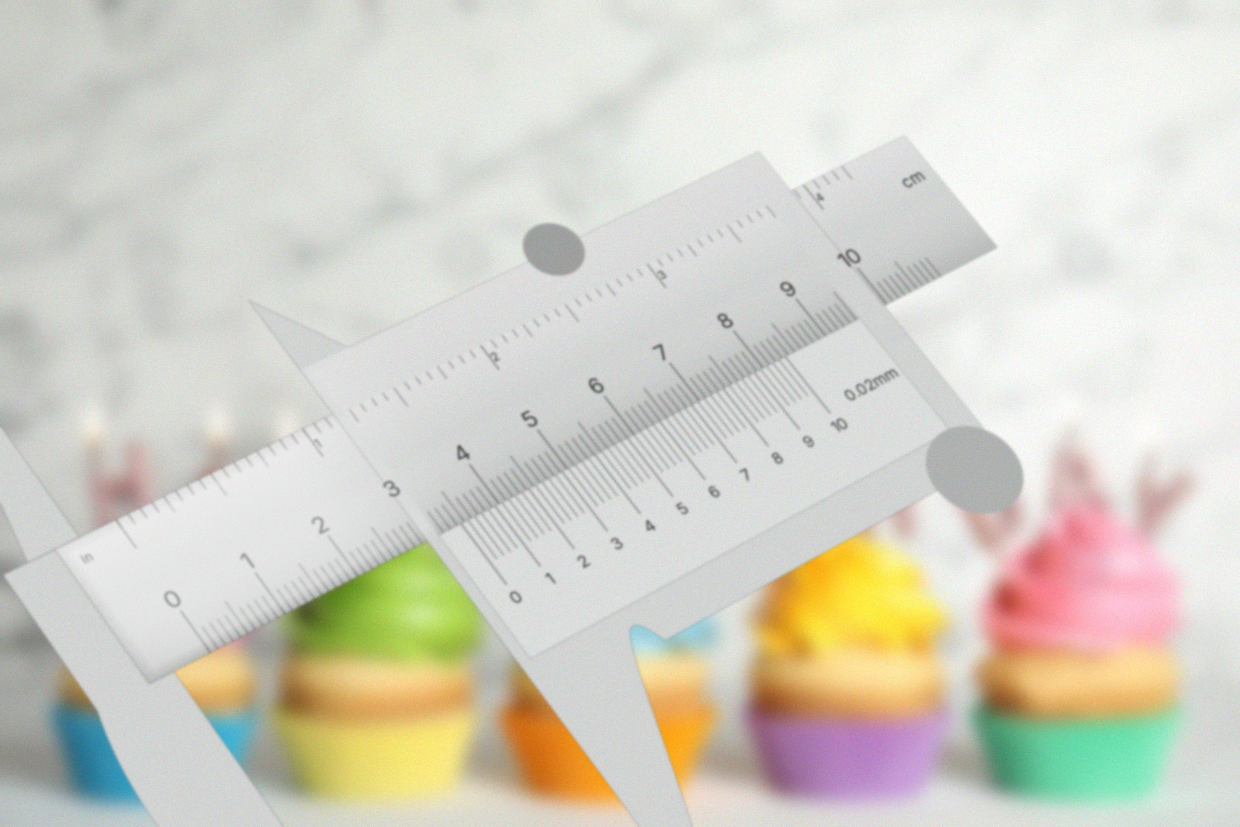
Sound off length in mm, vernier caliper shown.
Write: 34.5 mm
